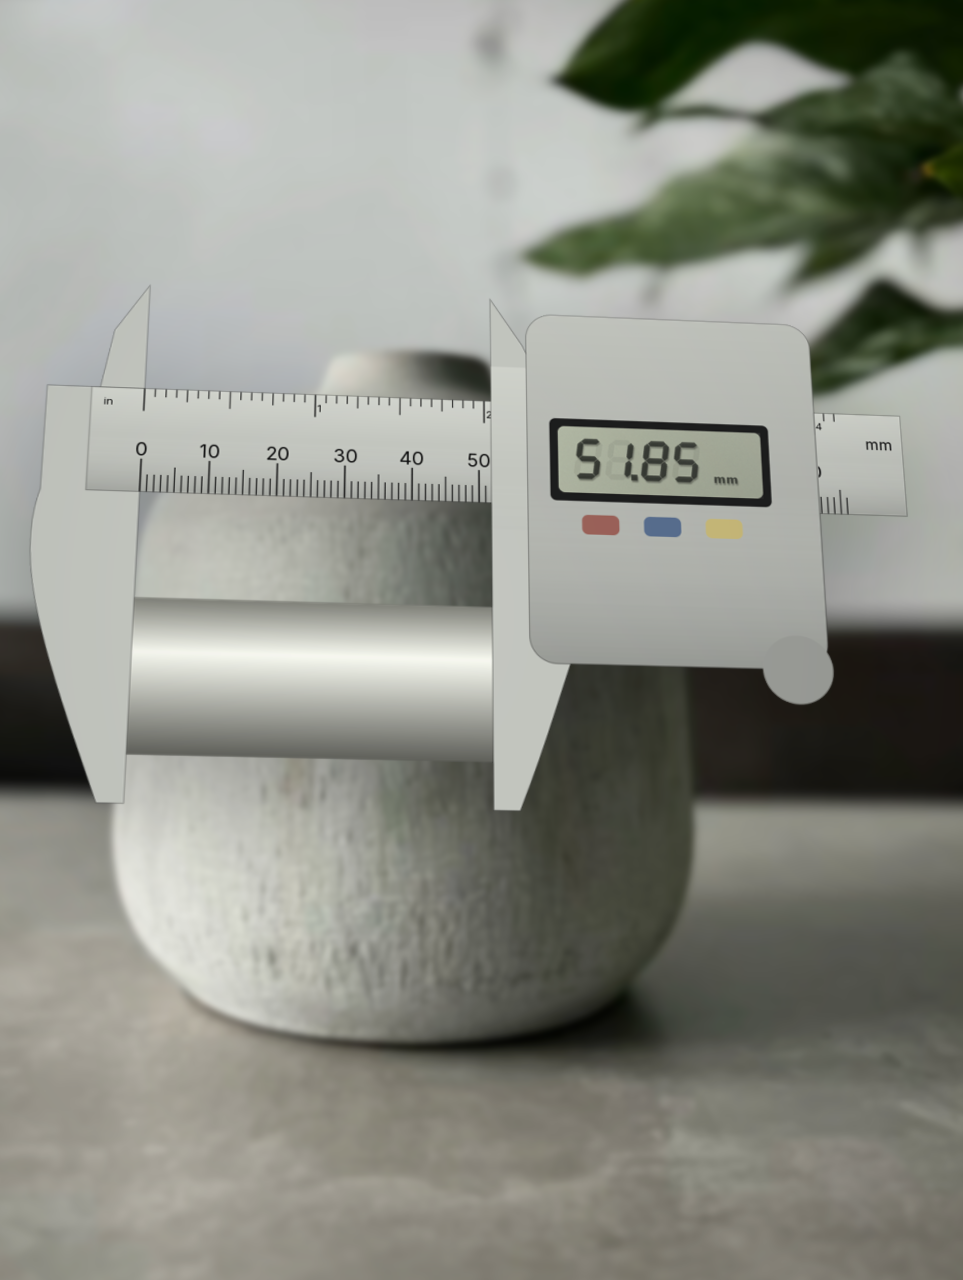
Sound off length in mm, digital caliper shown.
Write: 51.85 mm
